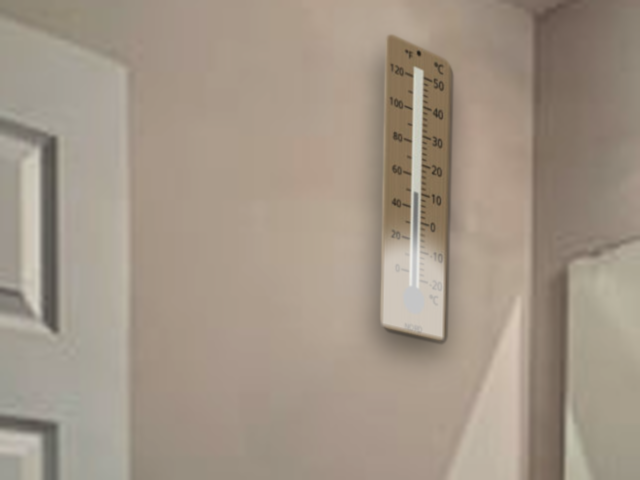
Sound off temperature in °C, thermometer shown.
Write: 10 °C
